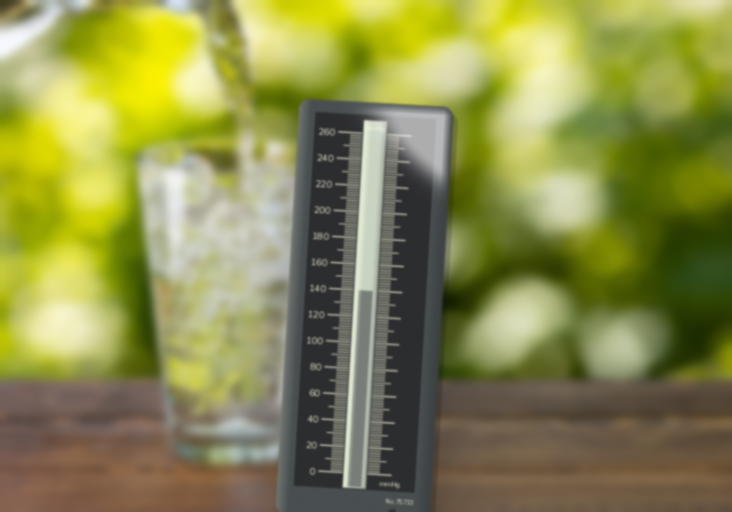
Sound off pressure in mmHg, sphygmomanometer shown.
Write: 140 mmHg
